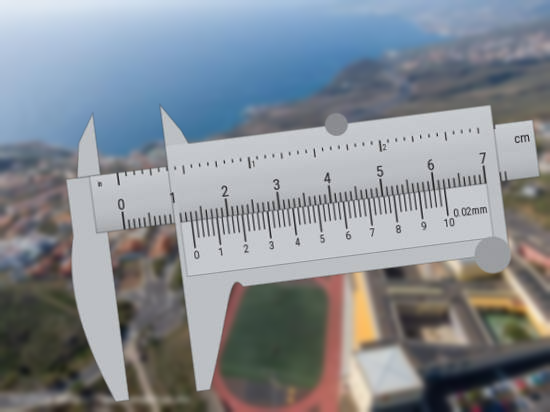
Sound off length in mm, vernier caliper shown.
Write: 13.0 mm
